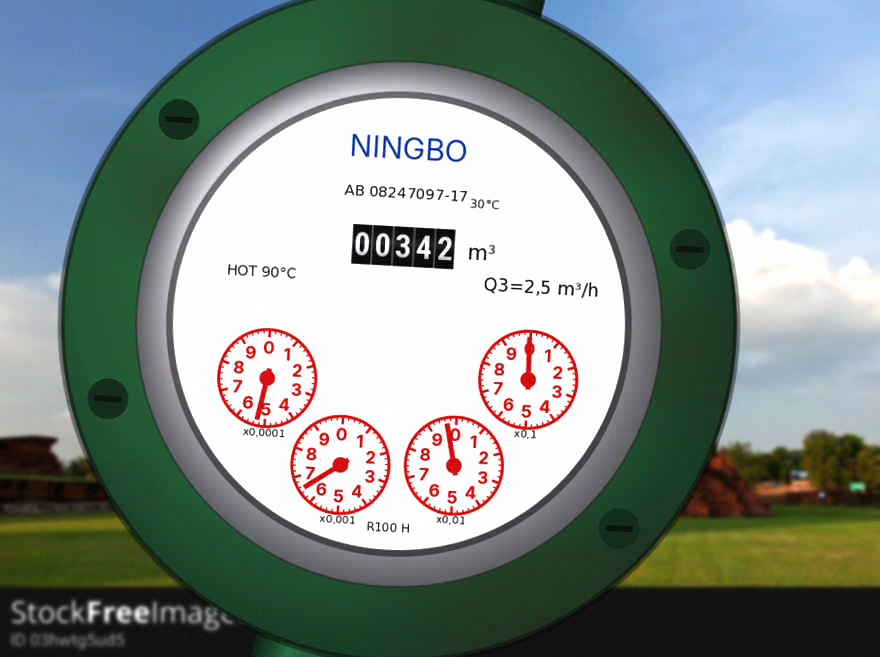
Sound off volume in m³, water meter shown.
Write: 341.9965 m³
